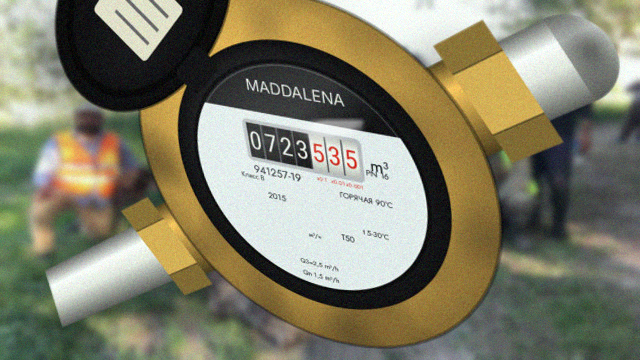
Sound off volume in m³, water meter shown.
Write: 723.535 m³
